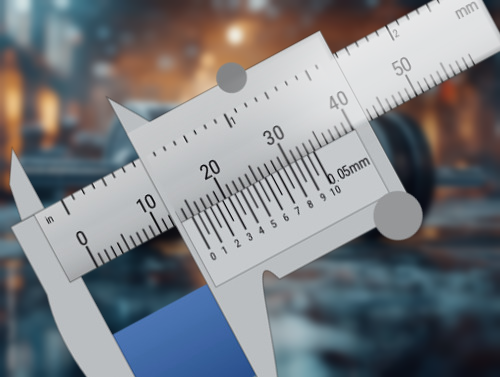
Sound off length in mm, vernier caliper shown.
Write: 14.8 mm
